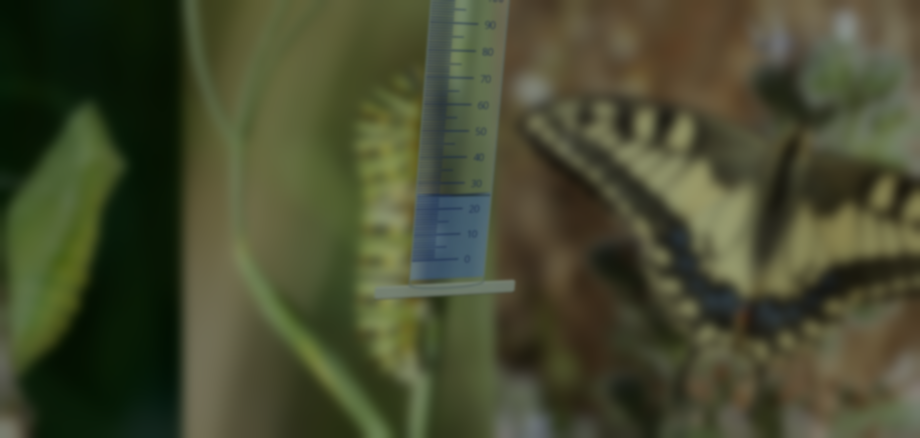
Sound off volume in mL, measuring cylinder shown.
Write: 25 mL
